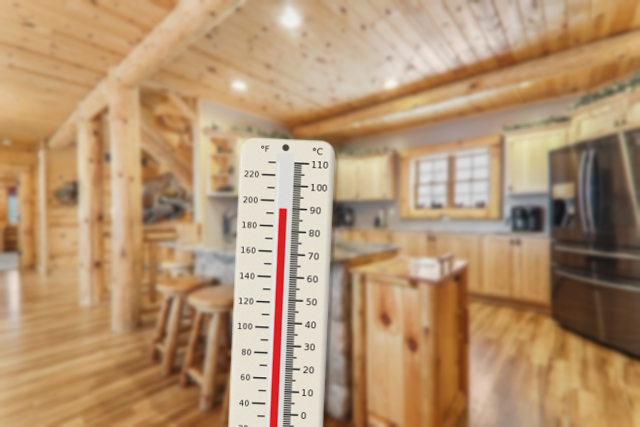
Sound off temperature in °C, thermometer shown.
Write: 90 °C
